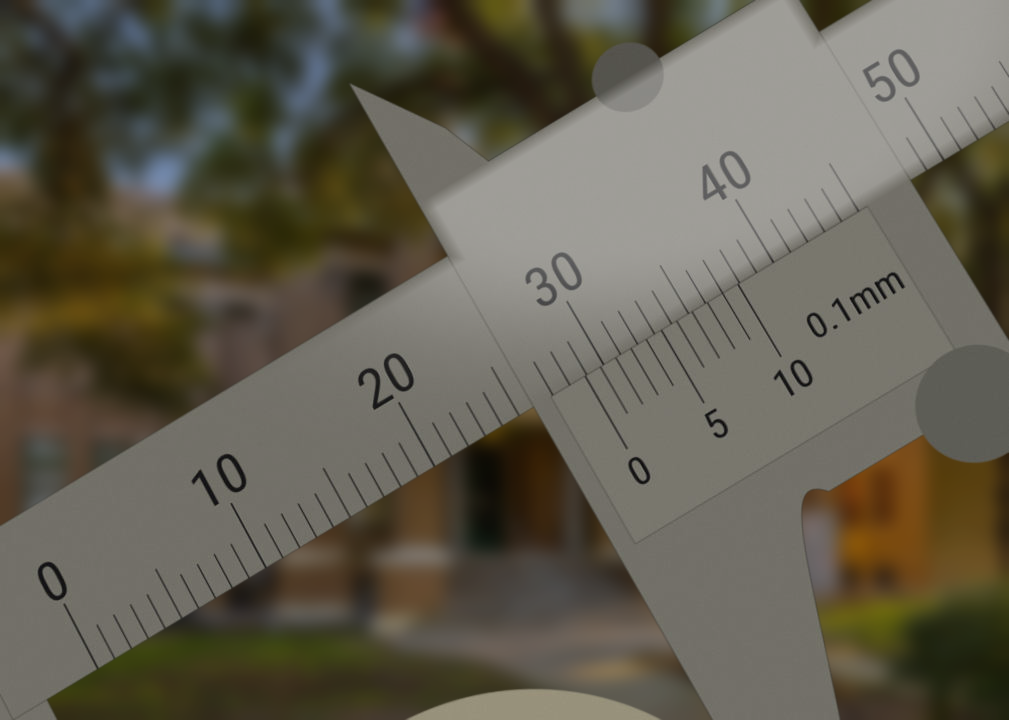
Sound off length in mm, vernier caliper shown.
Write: 28.9 mm
